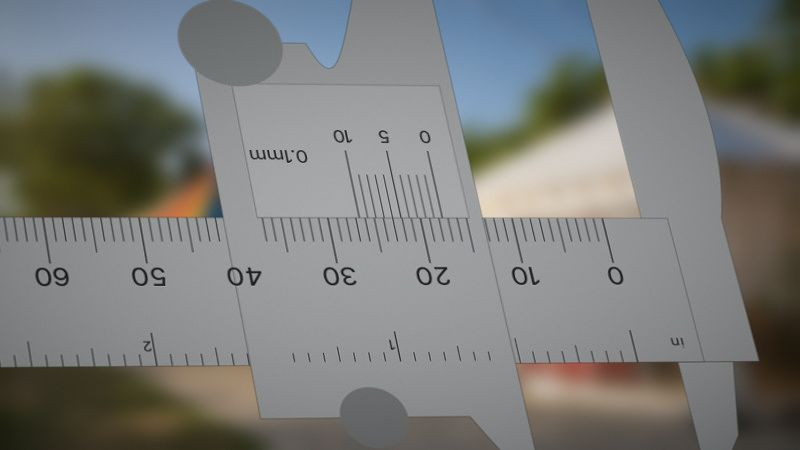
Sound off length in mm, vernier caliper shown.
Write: 17.6 mm
